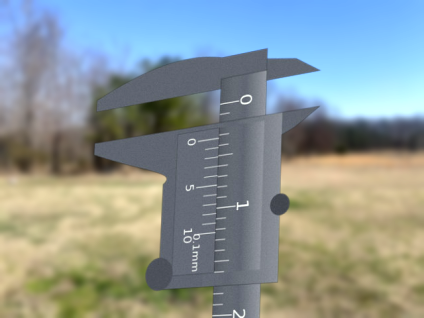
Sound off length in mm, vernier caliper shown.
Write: 3.3 mm
